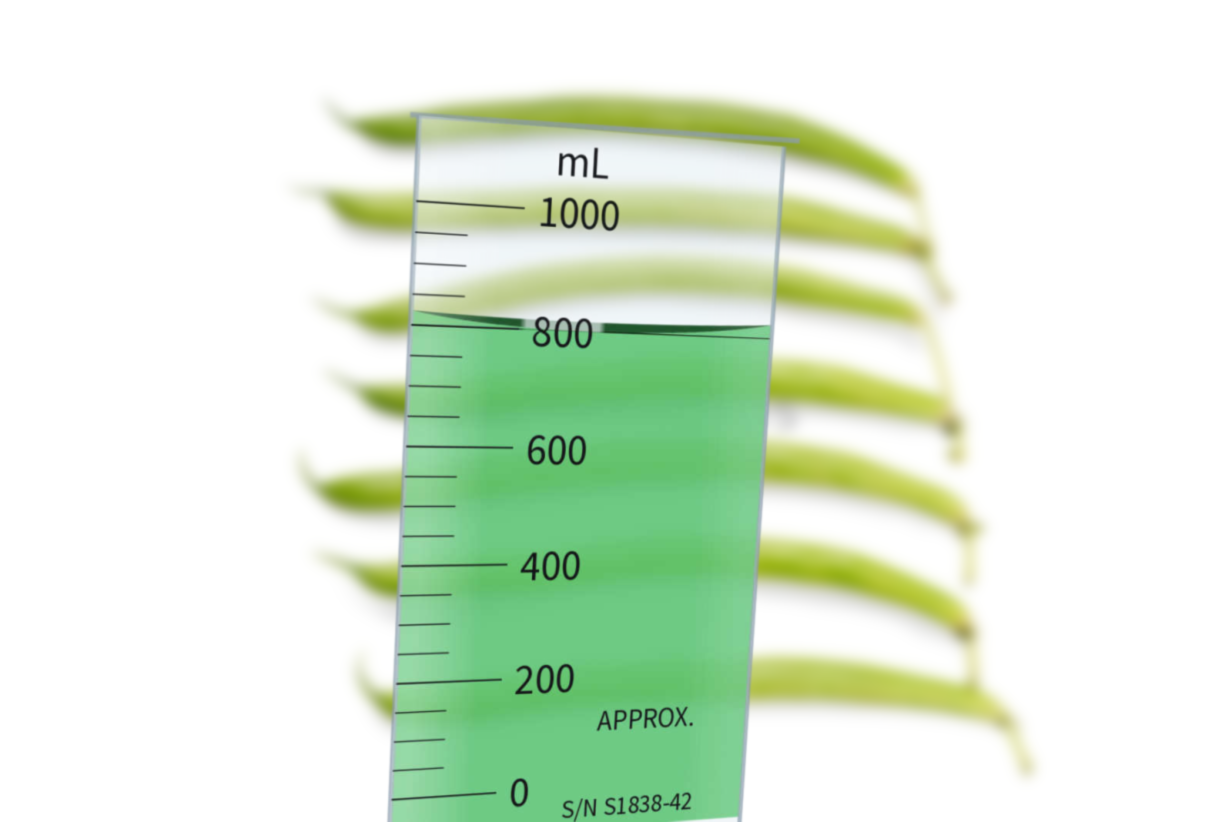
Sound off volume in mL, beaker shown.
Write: 800 mL
